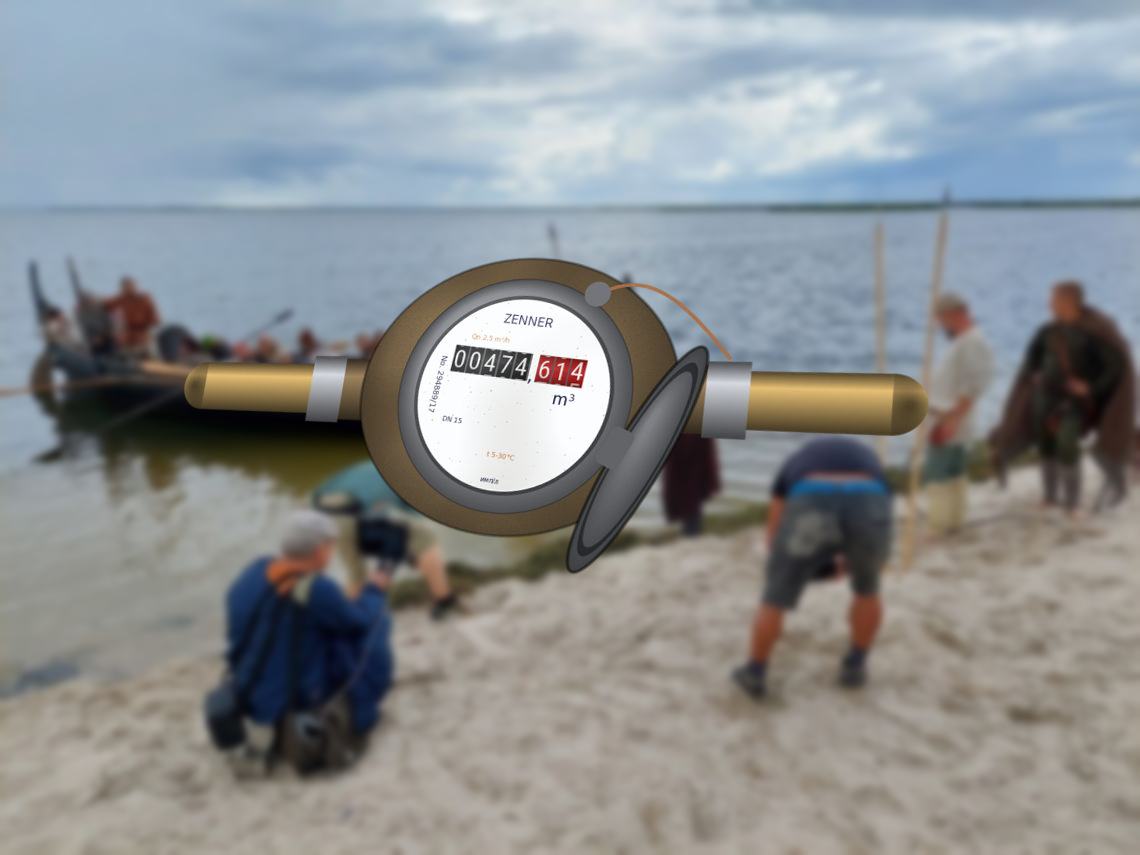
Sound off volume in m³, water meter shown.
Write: 474.614 m³
